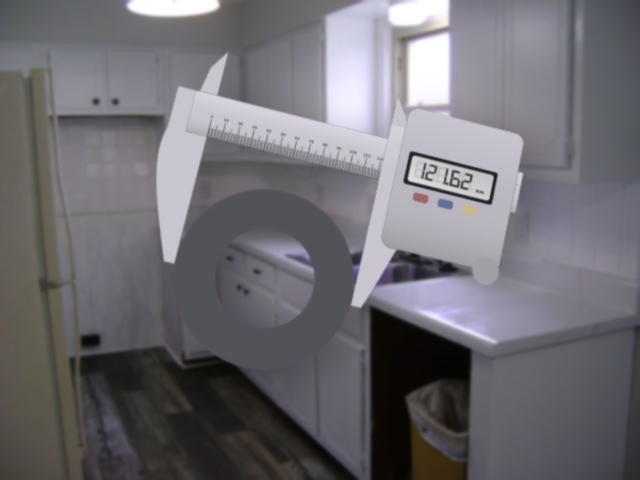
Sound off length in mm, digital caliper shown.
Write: 121.62 mm
